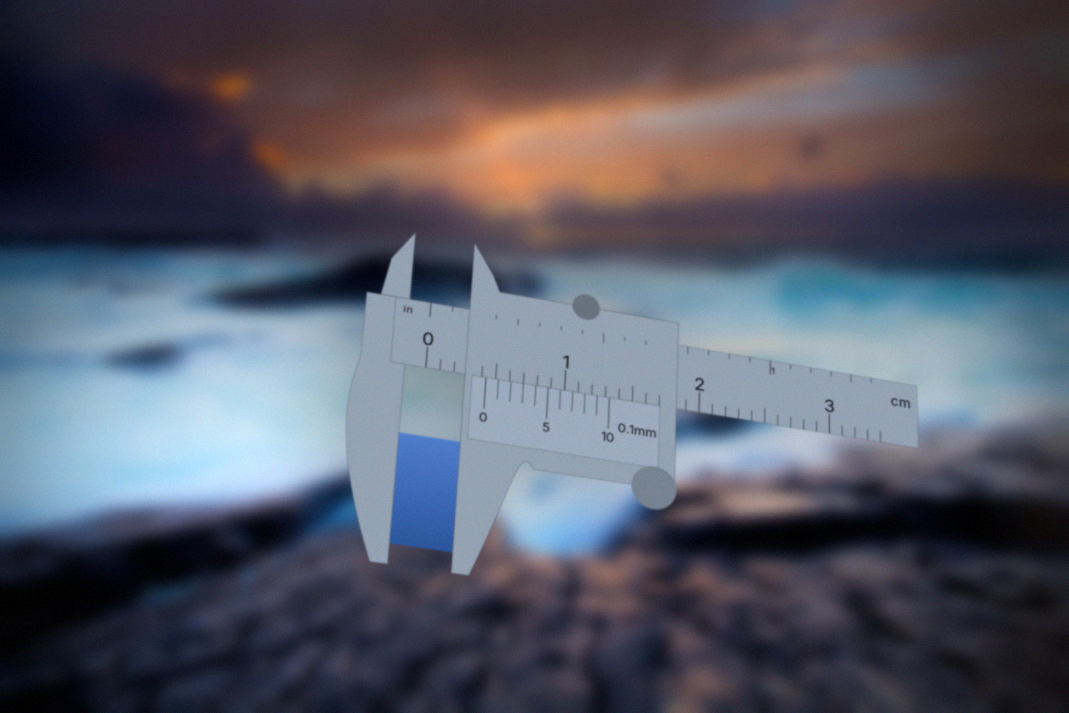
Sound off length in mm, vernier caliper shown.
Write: 4.3 mm
